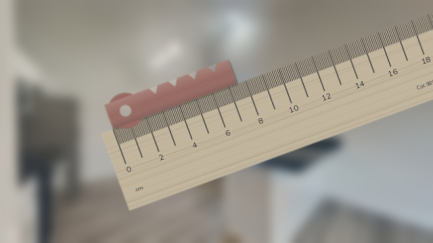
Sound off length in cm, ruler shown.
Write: 7.5 cm
